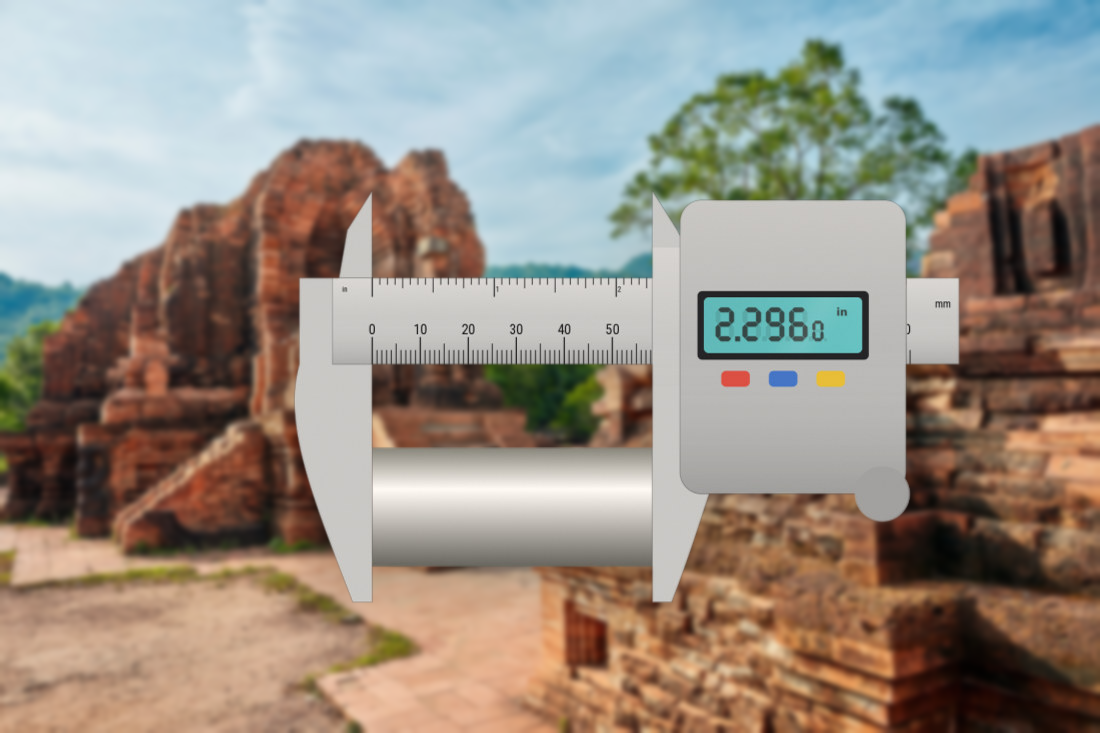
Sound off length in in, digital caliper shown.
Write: 2.2960 in
